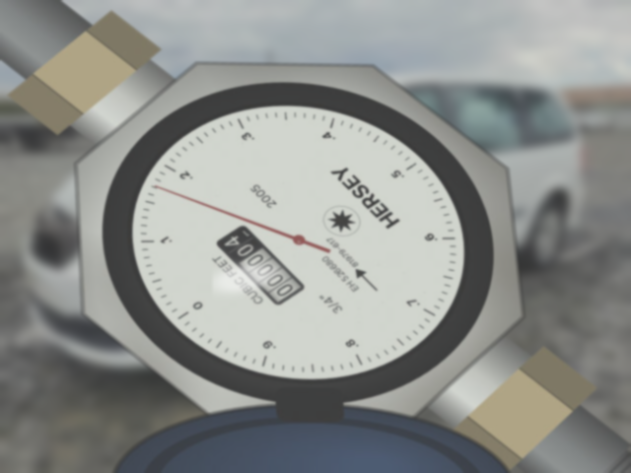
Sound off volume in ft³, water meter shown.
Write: 4.17 ft³
